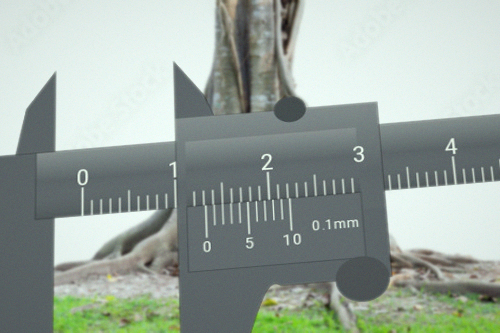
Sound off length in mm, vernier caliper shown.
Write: 13.2 mm
